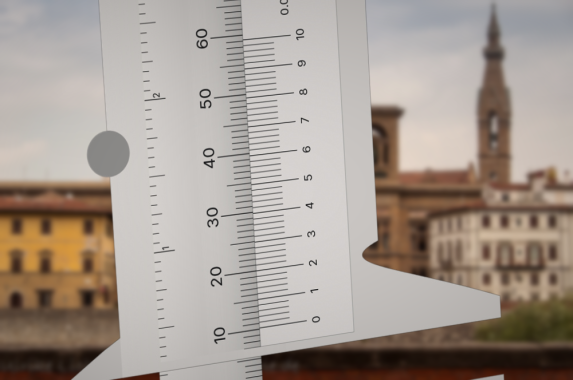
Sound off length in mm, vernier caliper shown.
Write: 10.2 mm
